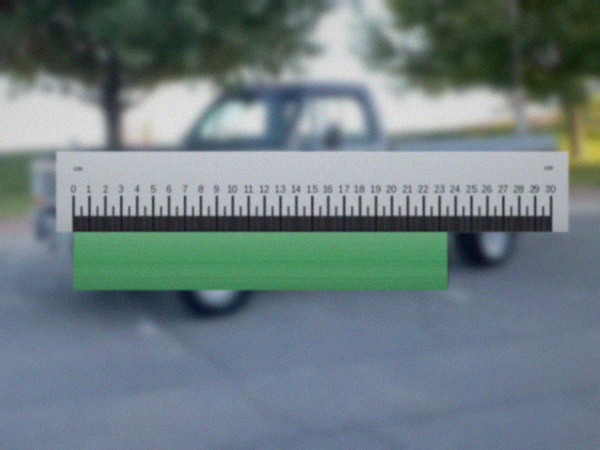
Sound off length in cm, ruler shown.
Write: 23.5 cm
